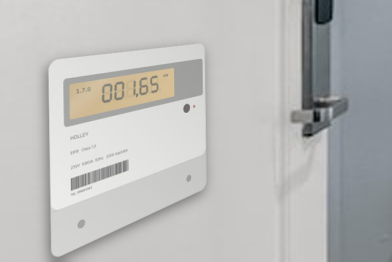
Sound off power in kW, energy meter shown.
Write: 1.65 kW
